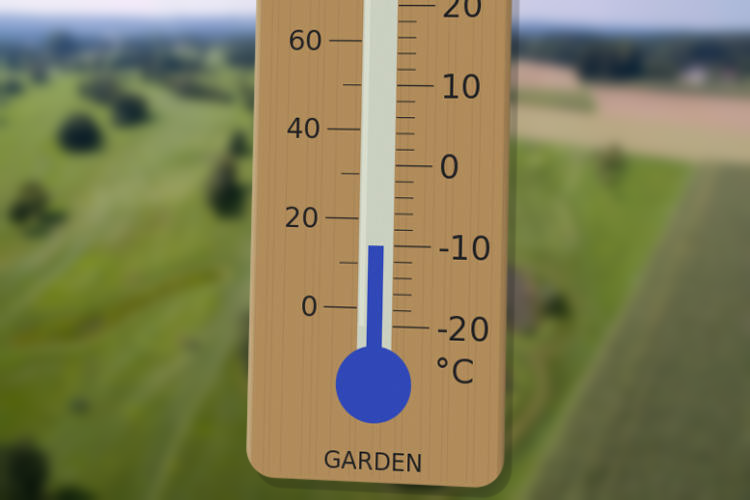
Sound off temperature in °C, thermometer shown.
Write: -10 °C
